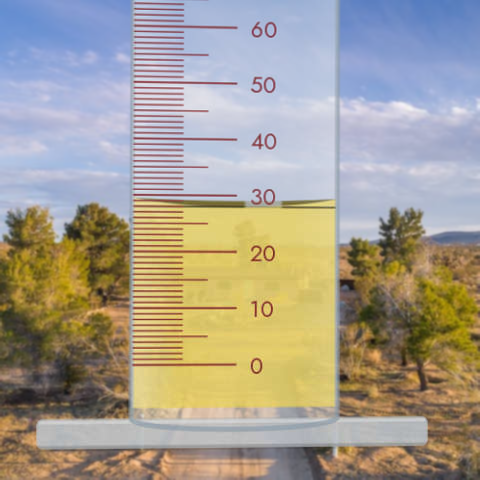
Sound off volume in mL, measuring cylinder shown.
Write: 28 mL
